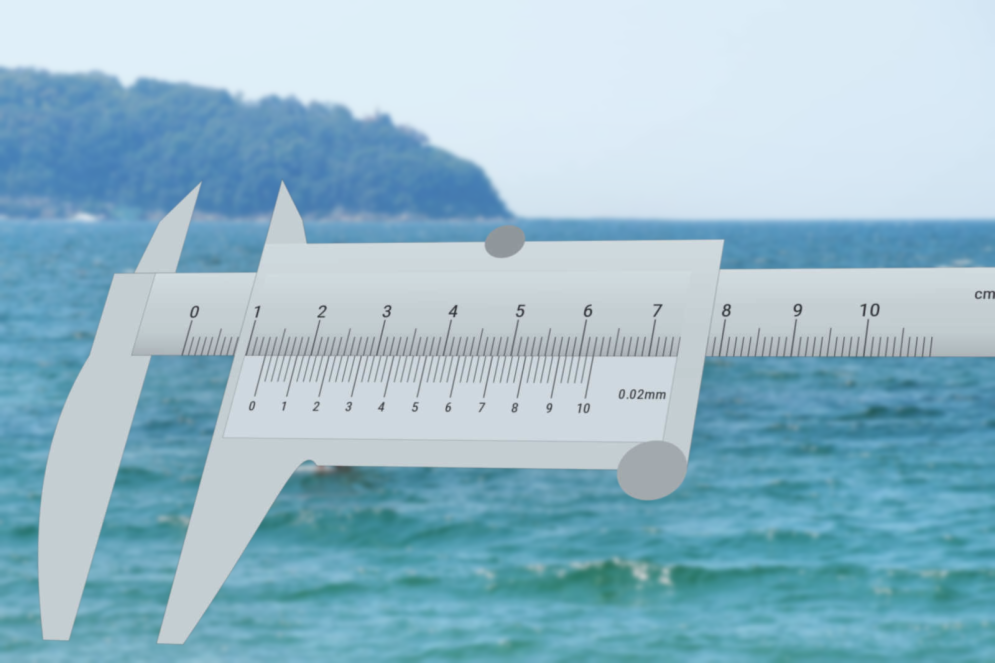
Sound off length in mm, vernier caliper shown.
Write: 13.0 mm
